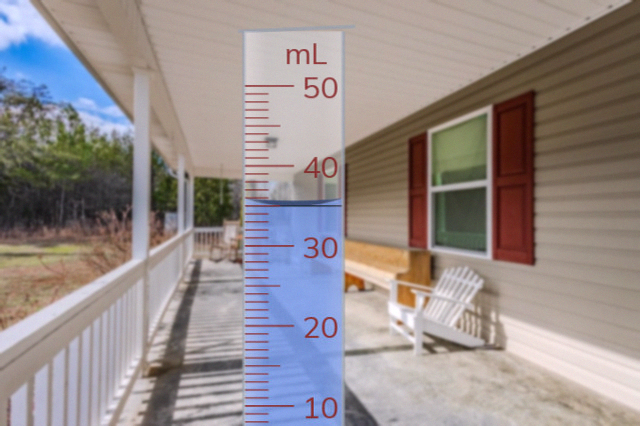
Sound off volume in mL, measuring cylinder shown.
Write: 35 mL
